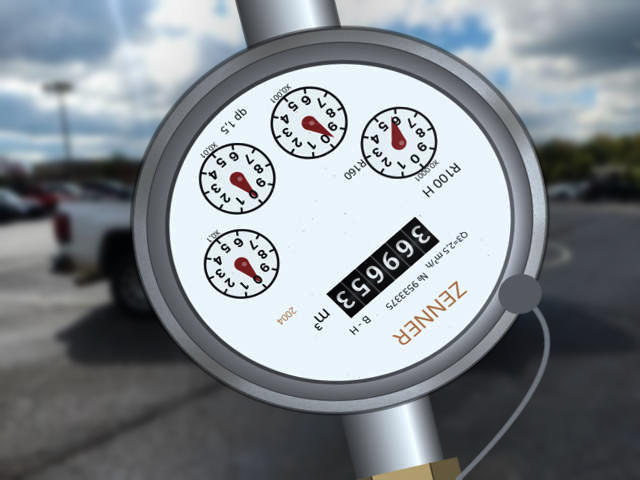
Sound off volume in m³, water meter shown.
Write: 369652.9995 m³
